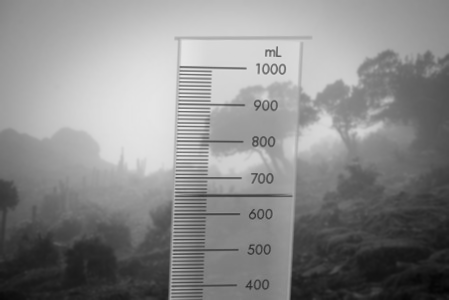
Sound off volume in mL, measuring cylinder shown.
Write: 650 mL
